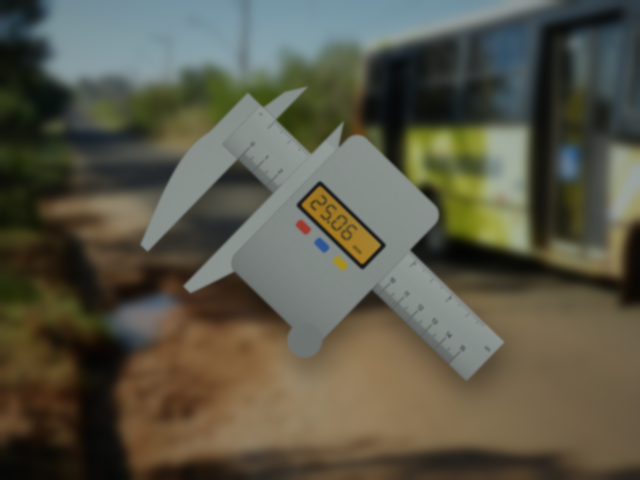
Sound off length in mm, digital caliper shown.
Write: 25.06 mm
